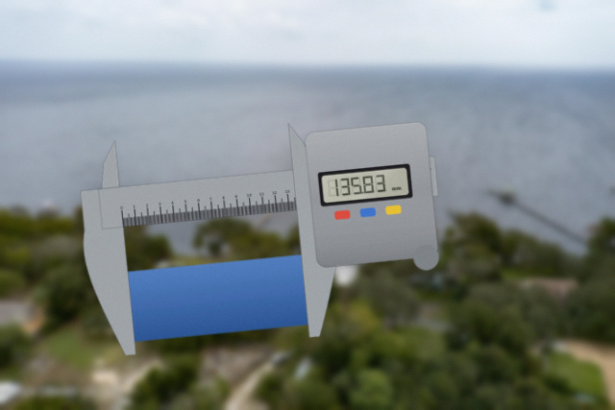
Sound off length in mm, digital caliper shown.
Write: 135.83 mm
